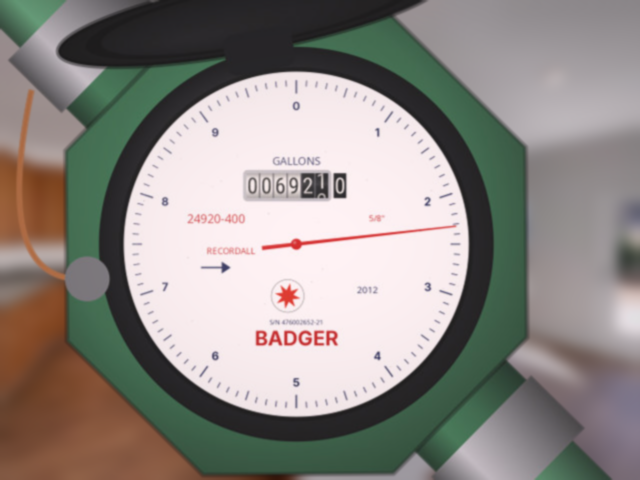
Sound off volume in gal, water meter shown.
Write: 69212.3 gal
